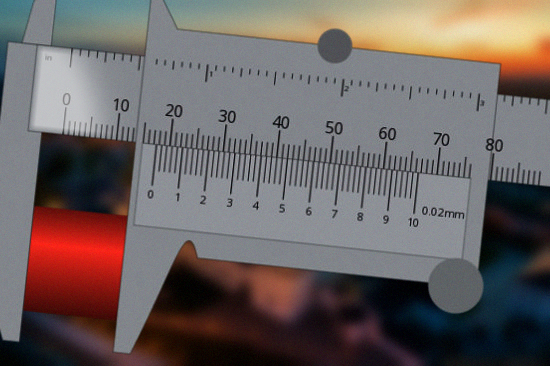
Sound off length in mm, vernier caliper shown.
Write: 17.5 mm
